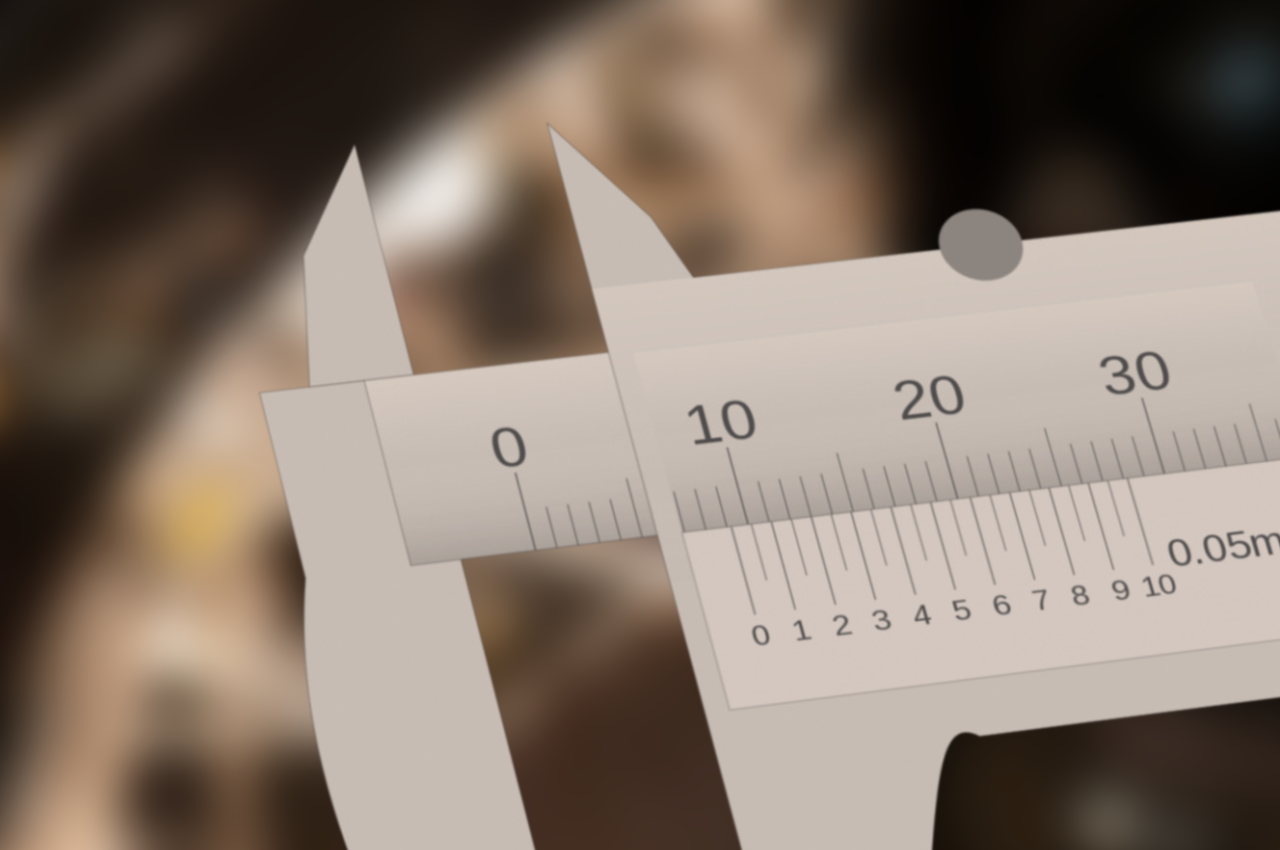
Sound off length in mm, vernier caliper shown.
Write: 9.2 mm
